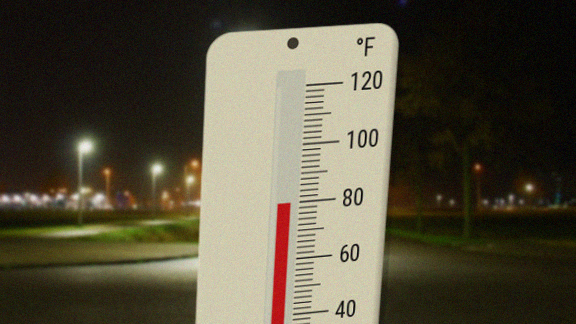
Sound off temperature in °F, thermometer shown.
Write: 80 °F
